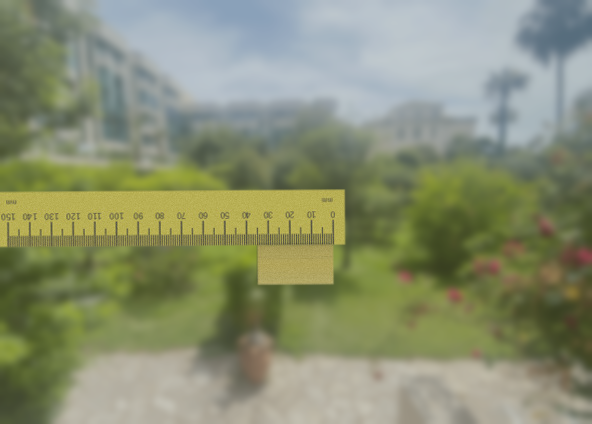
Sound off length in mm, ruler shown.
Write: 35 mm
